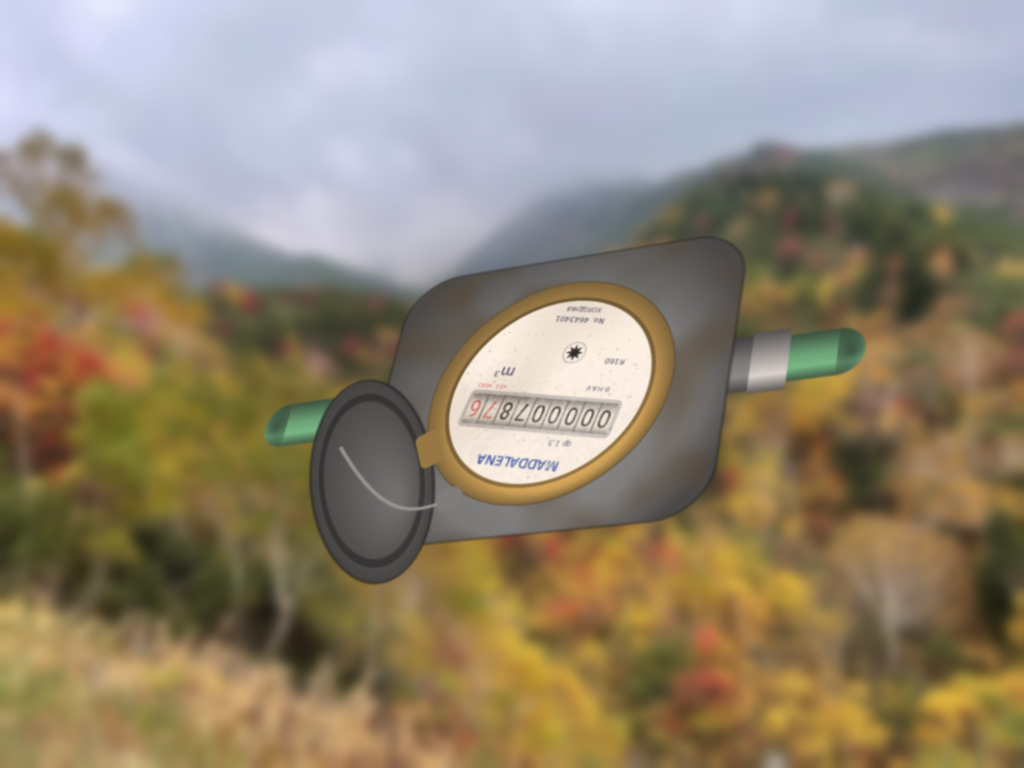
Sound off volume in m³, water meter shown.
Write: 78.76 m³
